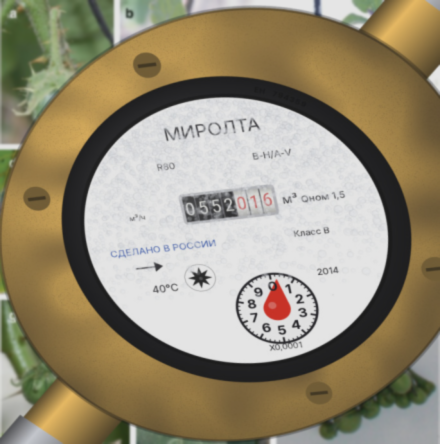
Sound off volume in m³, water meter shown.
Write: 552.0160 m³
